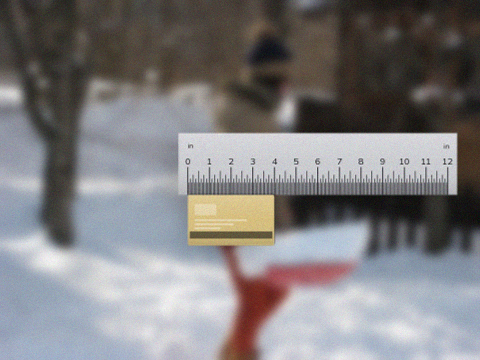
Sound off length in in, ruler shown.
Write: 4 in
